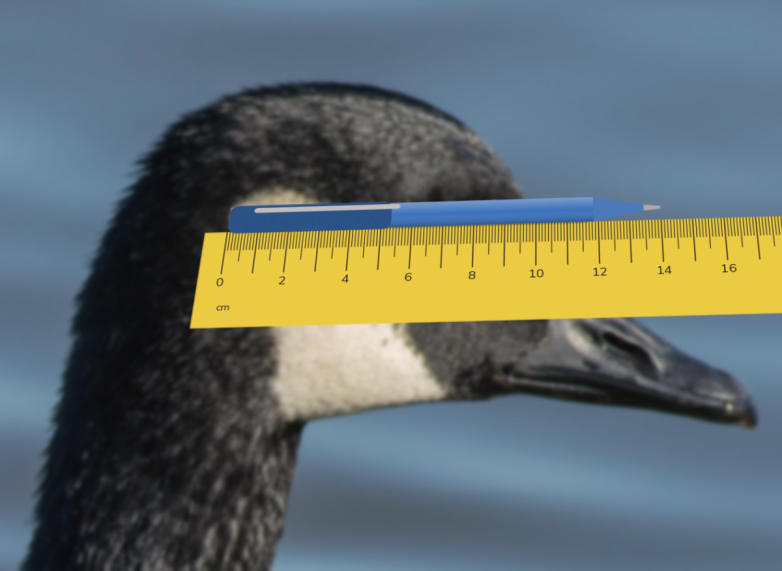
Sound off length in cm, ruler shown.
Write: 14 cm
